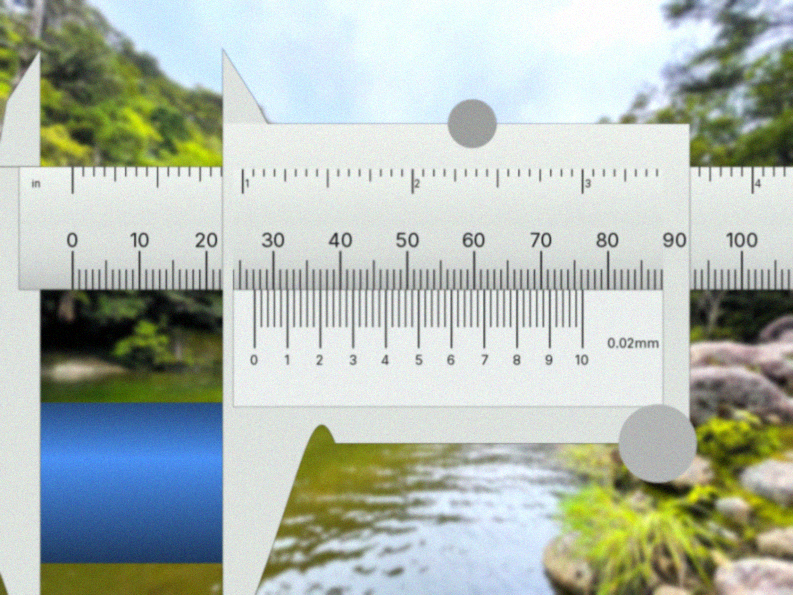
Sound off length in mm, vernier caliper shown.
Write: 27.2 mm
